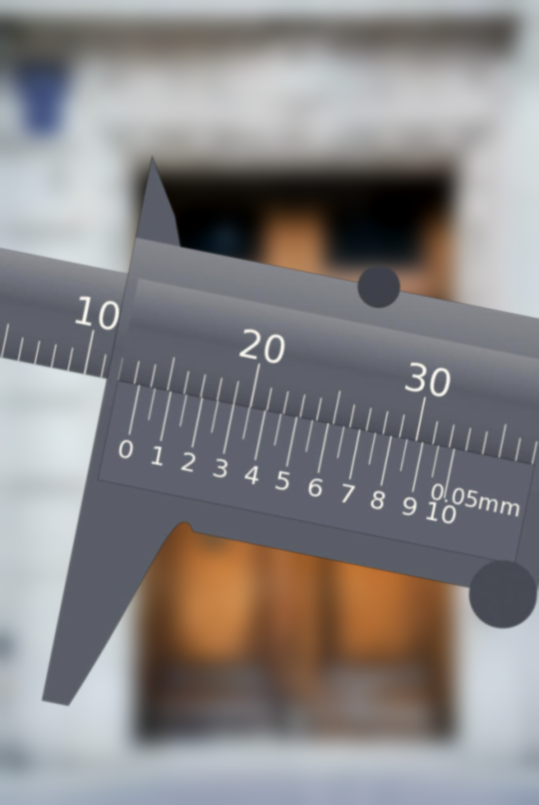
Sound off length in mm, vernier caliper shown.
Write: 13.3 mm
